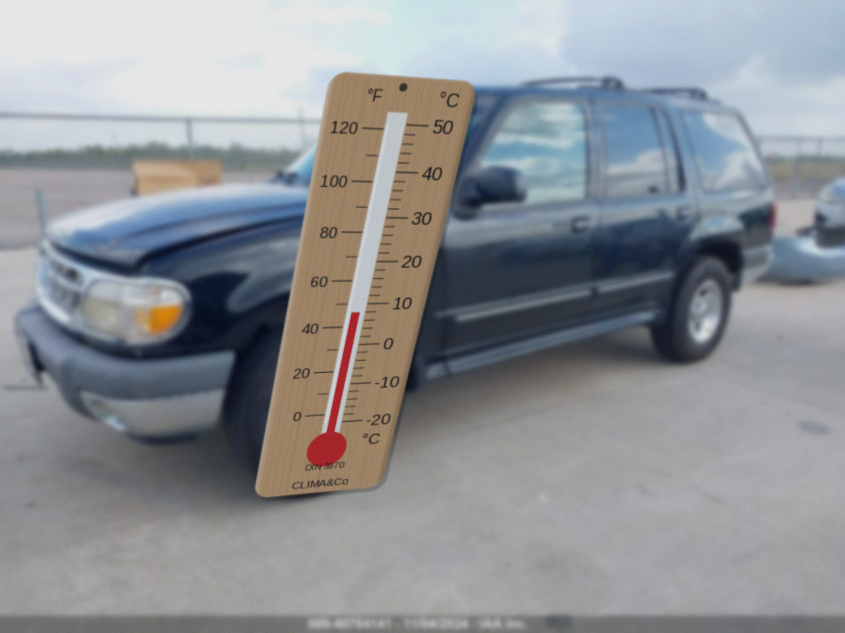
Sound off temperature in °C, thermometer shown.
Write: 8 °C
